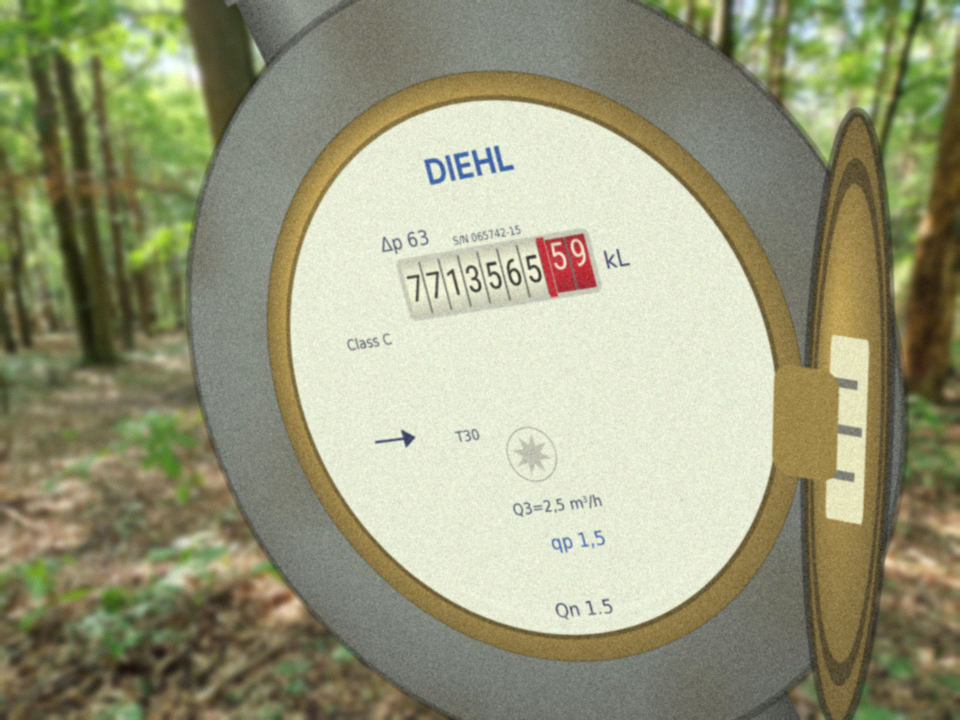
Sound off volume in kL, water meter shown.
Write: 7713565.59 kL
